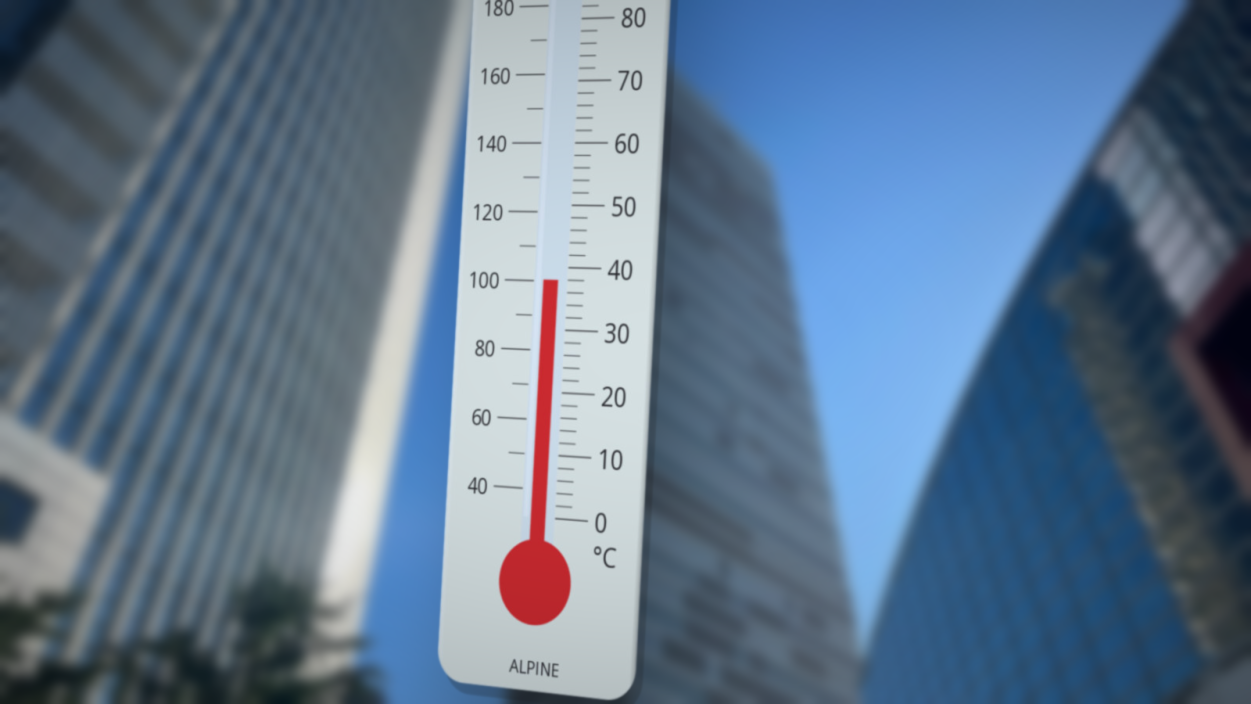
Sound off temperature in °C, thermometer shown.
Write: 38 °C
